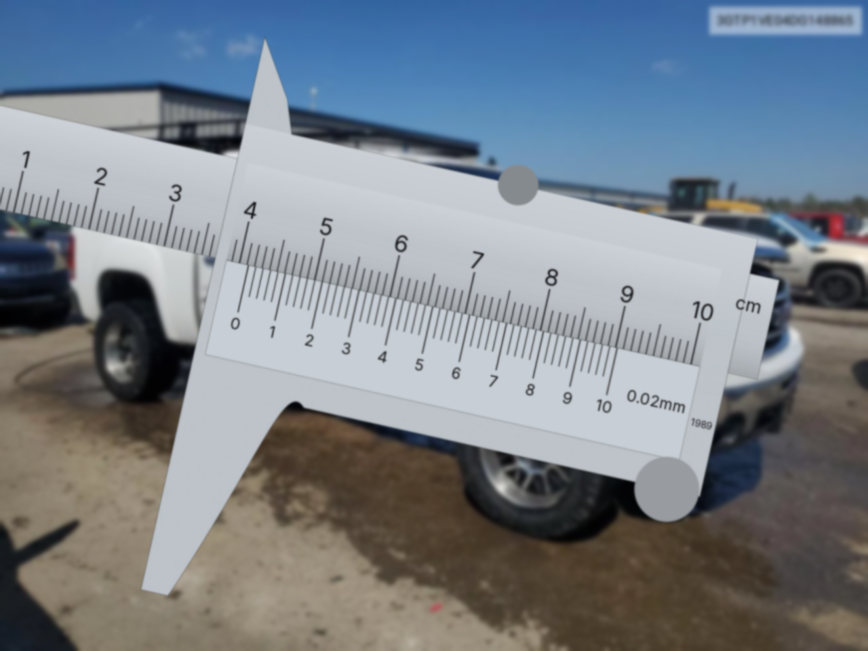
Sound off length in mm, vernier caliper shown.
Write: 41.2 mm
